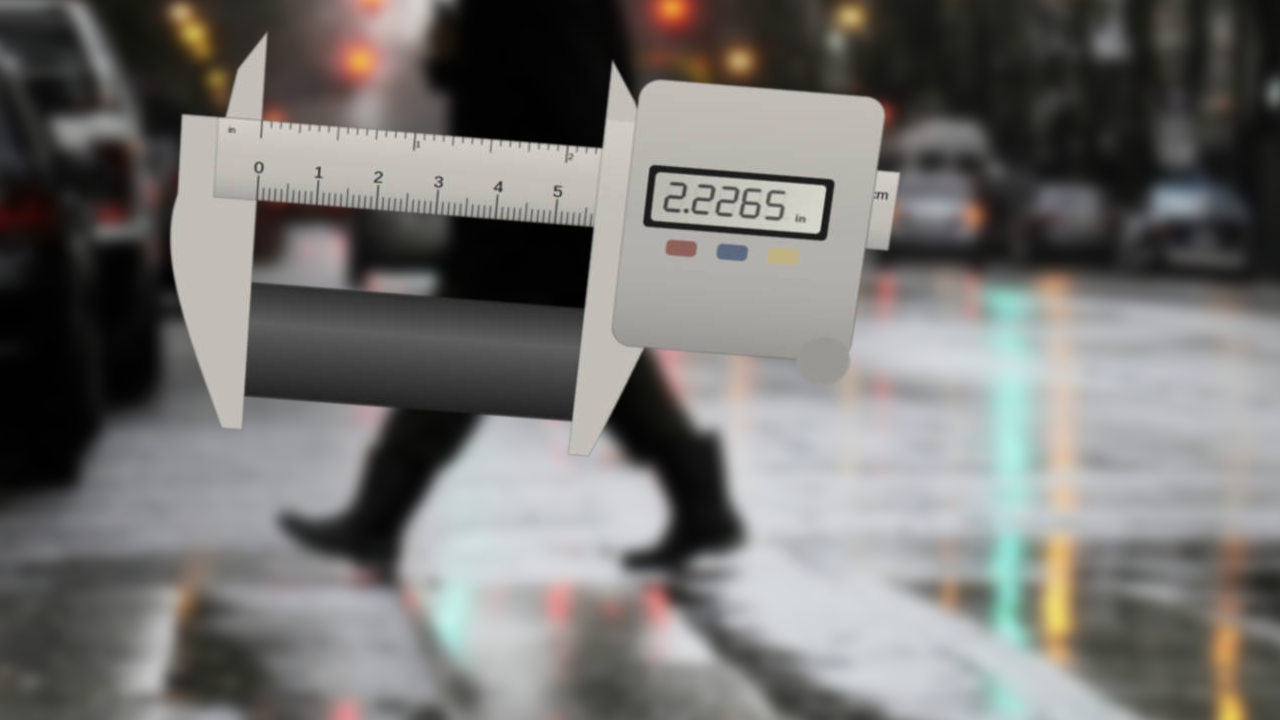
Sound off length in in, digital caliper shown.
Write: 2.2265 in
